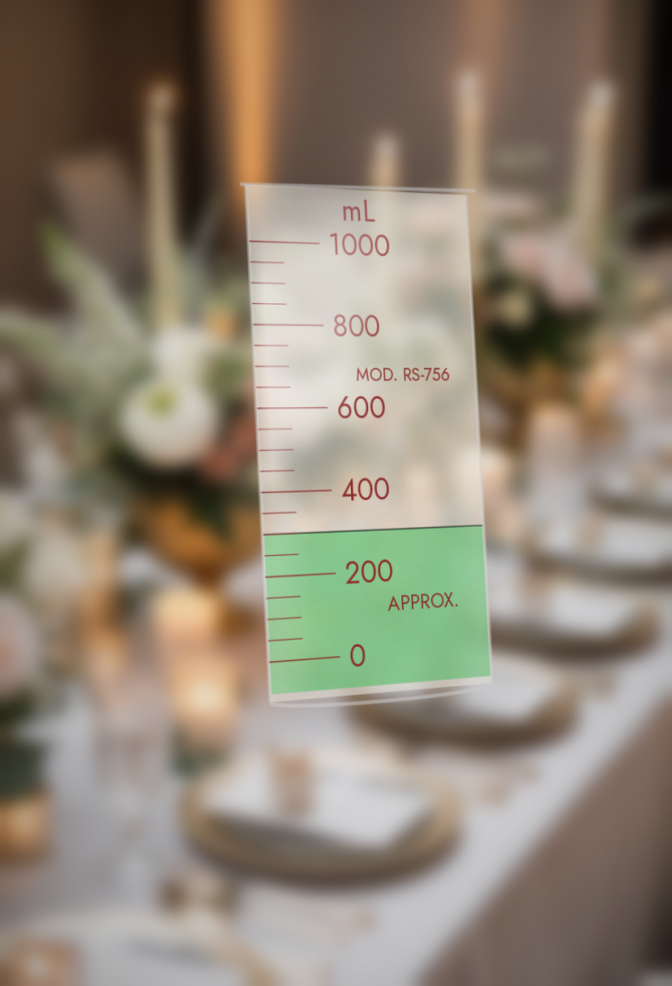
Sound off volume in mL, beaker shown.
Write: 300 mL
